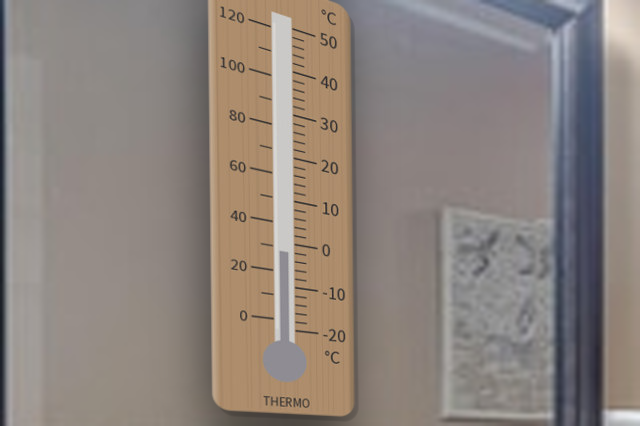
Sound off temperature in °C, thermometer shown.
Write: -2 °C
